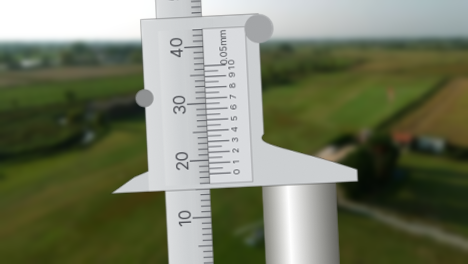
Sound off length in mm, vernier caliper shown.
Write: 17.6 mm
